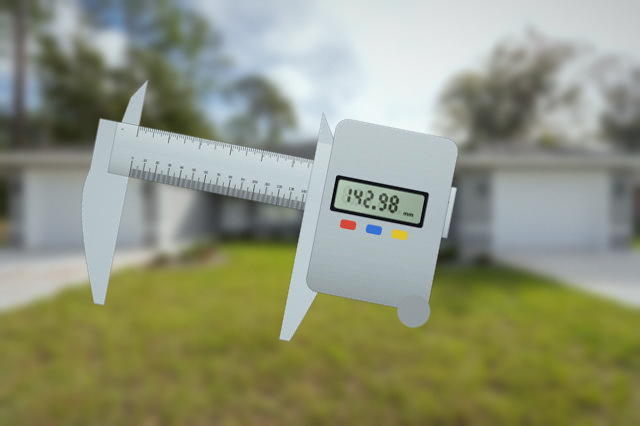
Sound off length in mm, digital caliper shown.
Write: 142.98 mm
